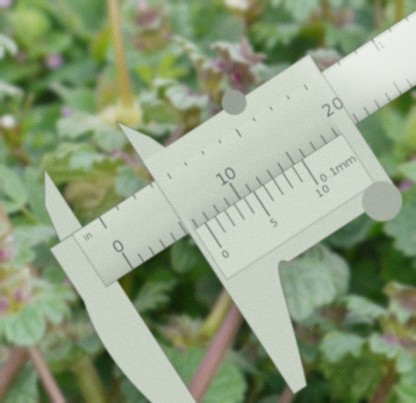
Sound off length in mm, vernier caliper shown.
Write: 6.7 mm
